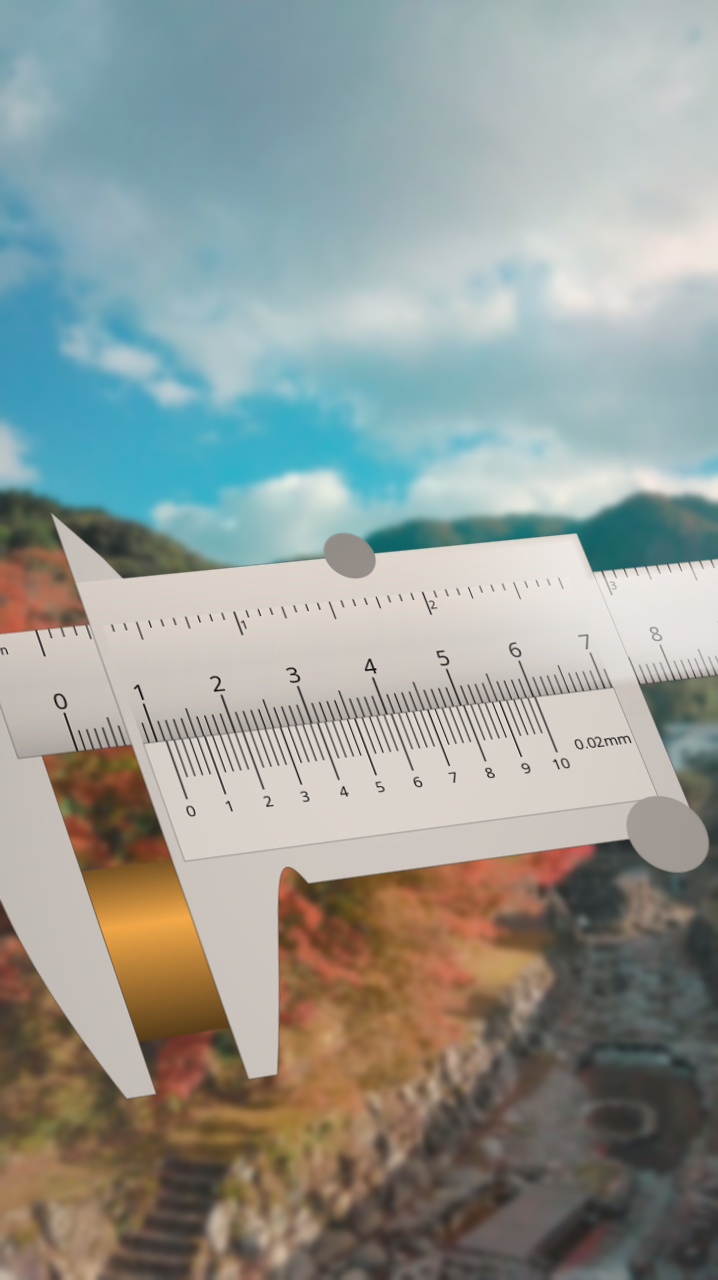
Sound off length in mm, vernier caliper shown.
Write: 11.2 mm
